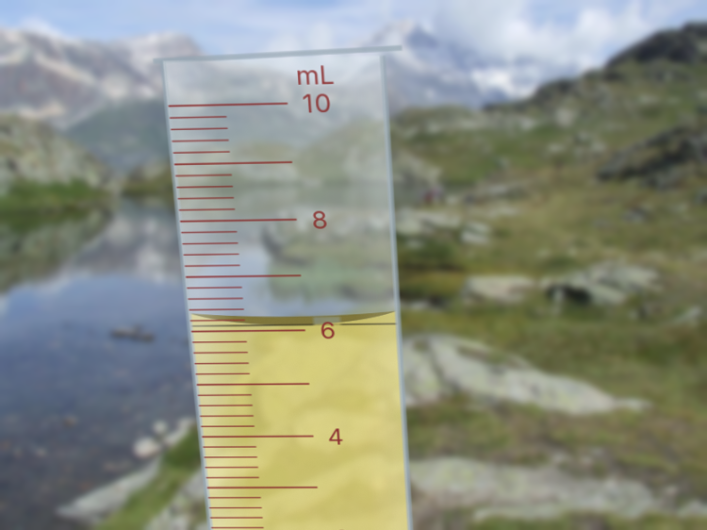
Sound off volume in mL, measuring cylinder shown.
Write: 6.1 mL
